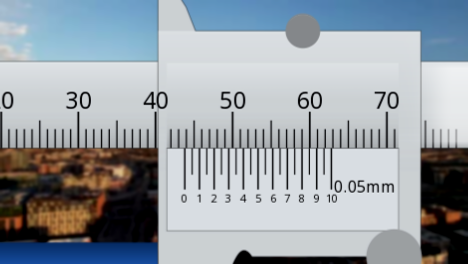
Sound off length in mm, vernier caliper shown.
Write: 43.8 mm
